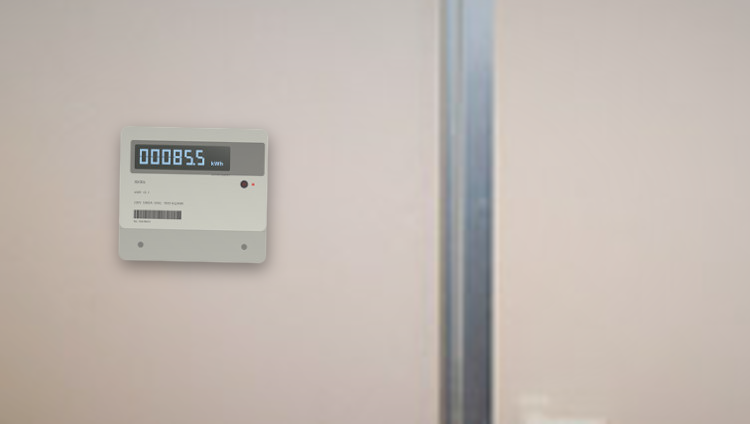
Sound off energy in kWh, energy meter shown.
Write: 85.5 kWh
